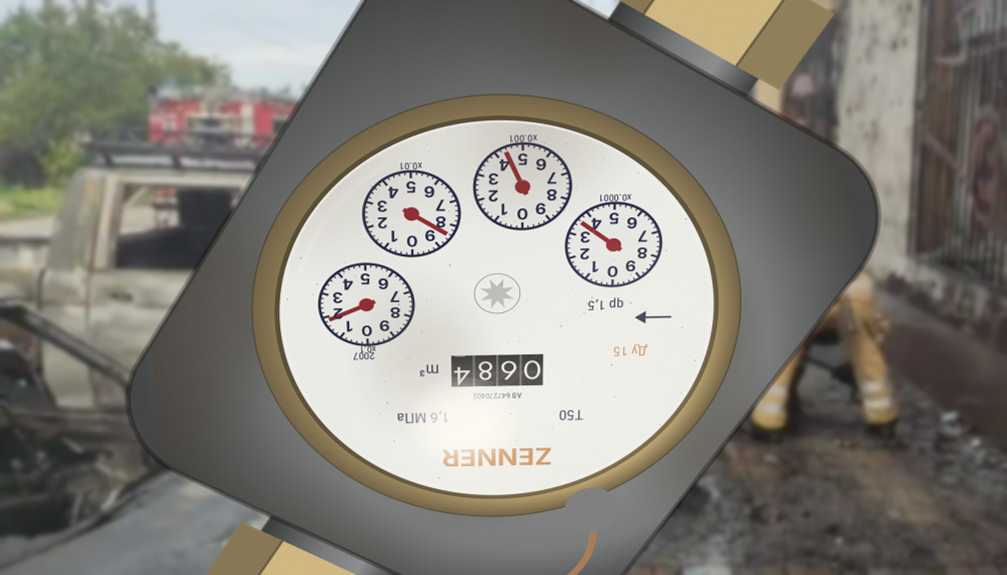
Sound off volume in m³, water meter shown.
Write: 684.1843 m³
